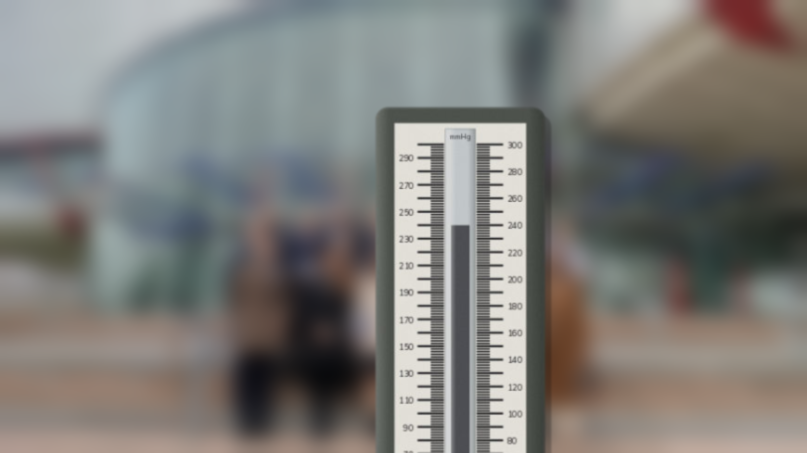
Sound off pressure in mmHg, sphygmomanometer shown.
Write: 240 mmHg
